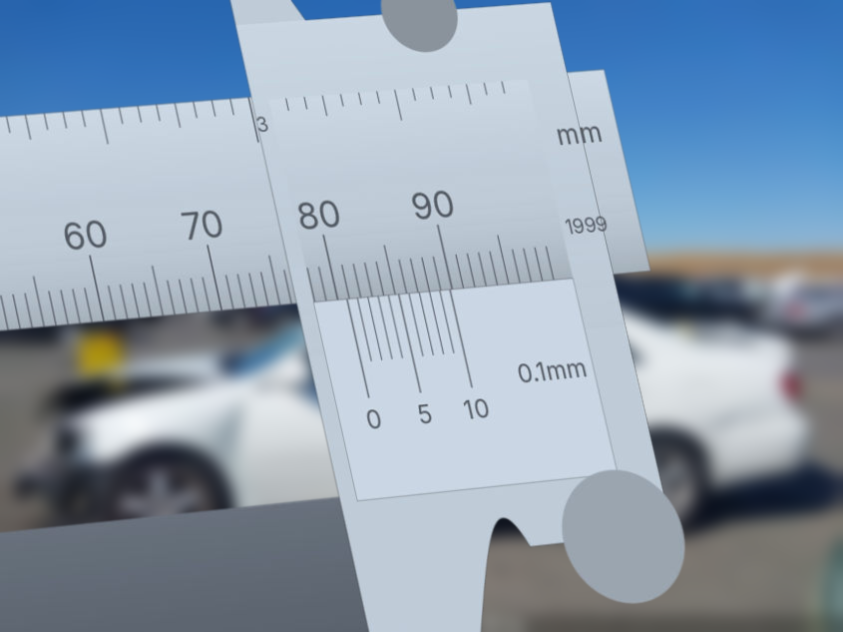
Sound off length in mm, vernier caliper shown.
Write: 80.8 mm
